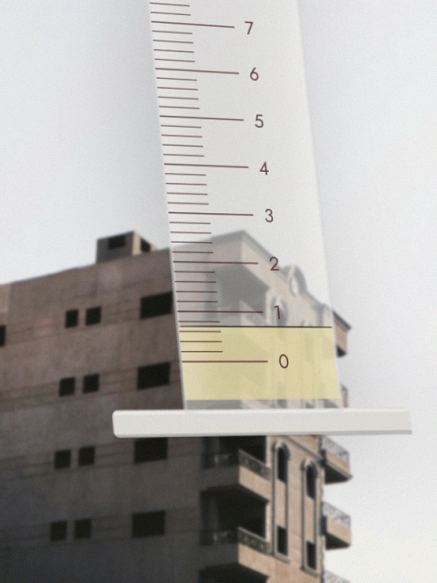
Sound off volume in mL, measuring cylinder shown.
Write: 0.7 mL
